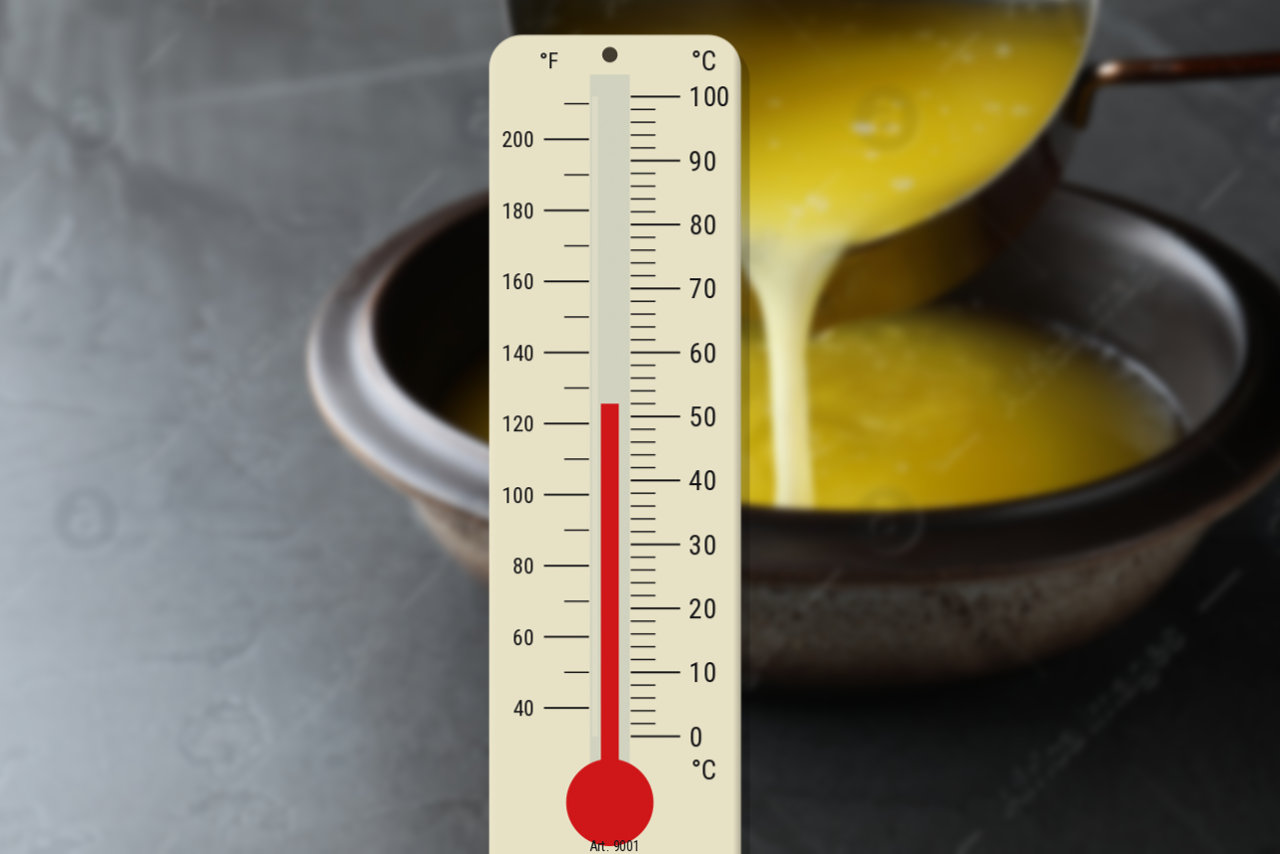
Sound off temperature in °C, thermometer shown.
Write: 52 °C
